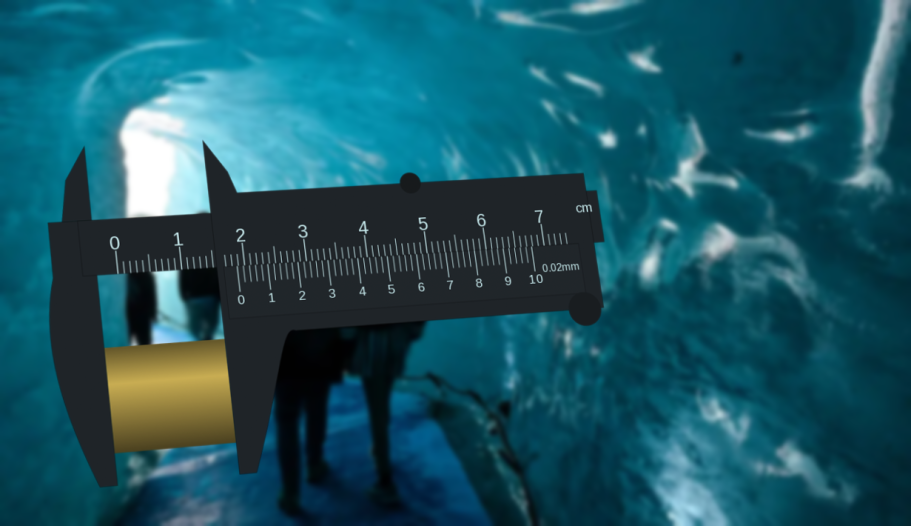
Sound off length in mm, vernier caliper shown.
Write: 18.8 mm
